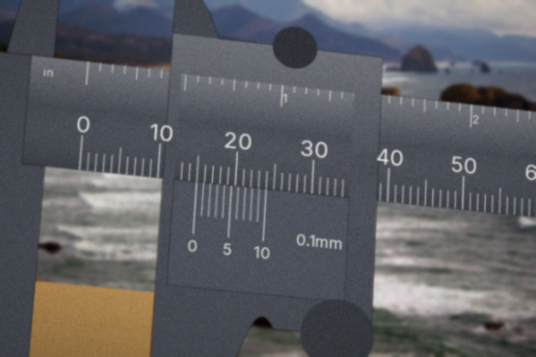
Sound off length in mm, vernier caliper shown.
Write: 15.0 mm
